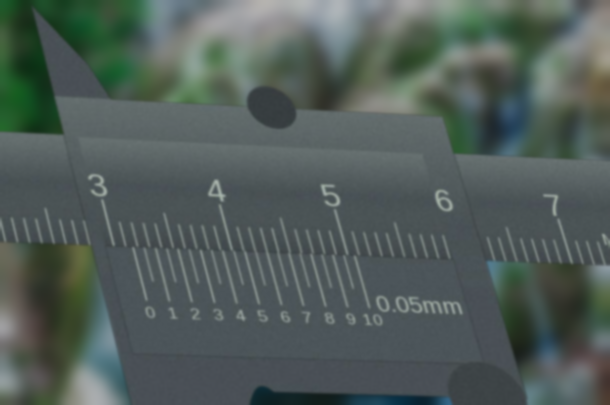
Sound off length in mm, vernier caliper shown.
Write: 31.6 mm
